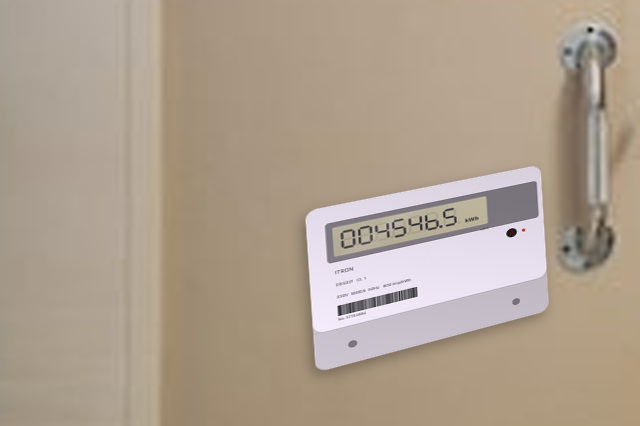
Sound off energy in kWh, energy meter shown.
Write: 4546.5 kWh
